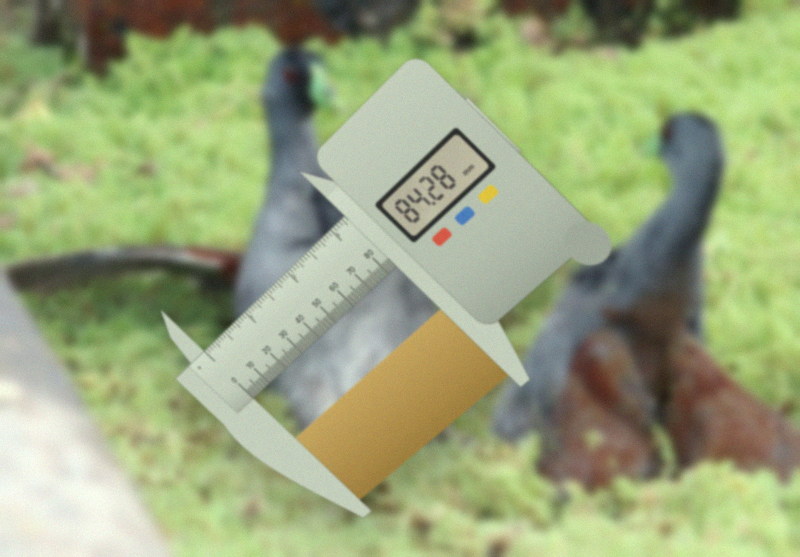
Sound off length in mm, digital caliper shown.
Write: 84.28 mm
